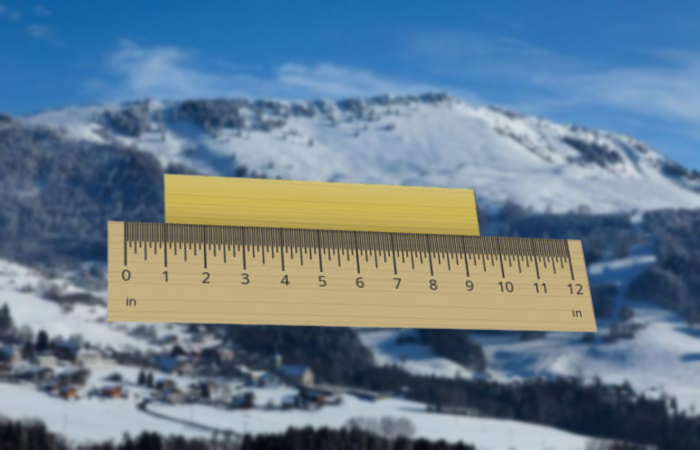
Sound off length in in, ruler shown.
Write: 8.5 in
